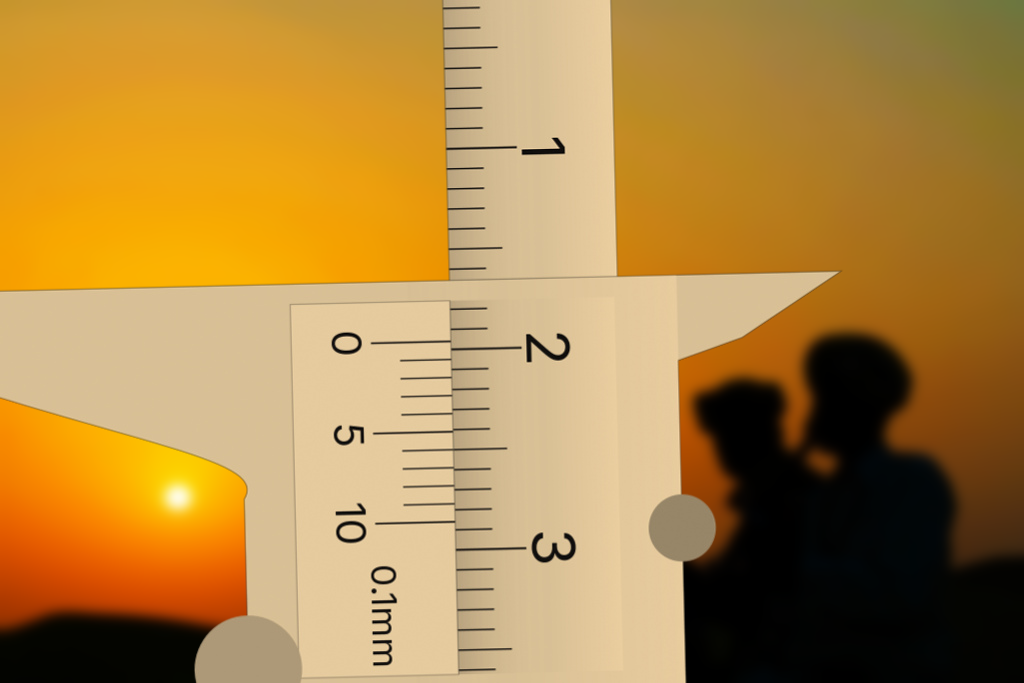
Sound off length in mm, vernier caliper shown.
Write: 19.6 mm
